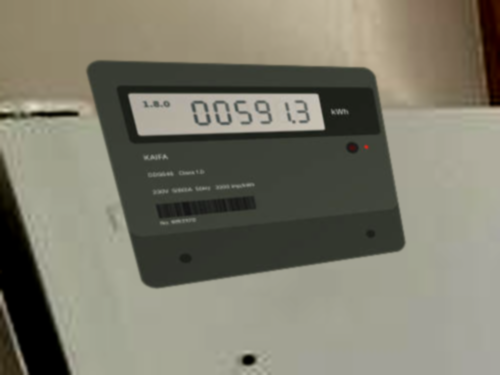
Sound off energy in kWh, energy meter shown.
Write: 591.3 kWh
